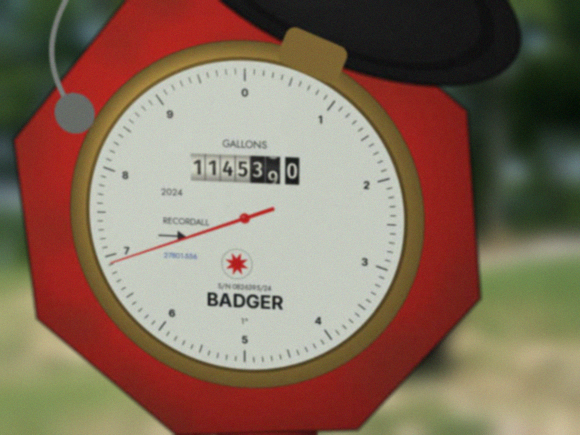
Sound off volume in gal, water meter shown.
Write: 1145386.9 gal
